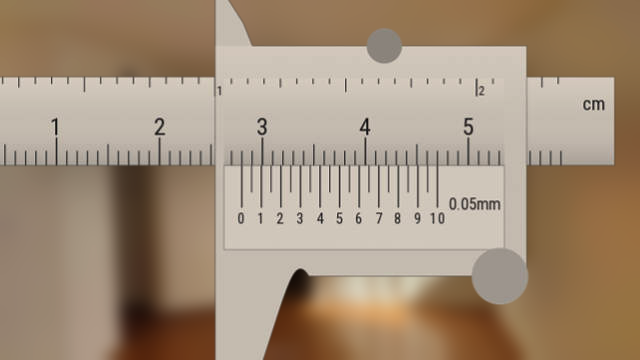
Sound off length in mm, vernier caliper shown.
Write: 28.0 mm
